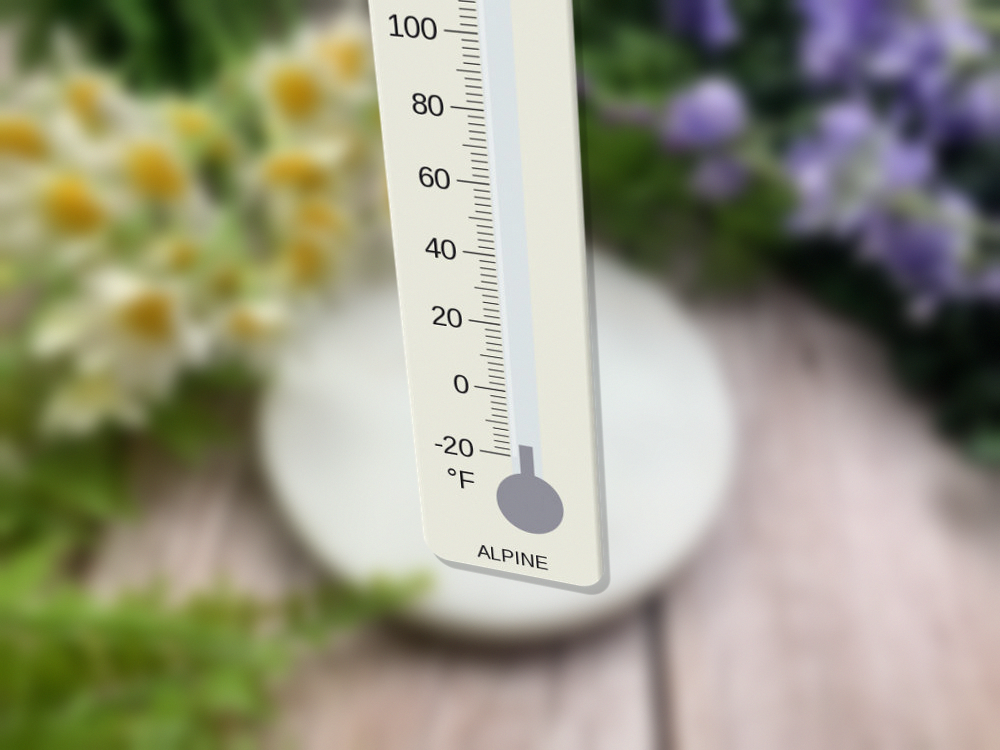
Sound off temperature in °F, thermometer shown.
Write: -16 °F
